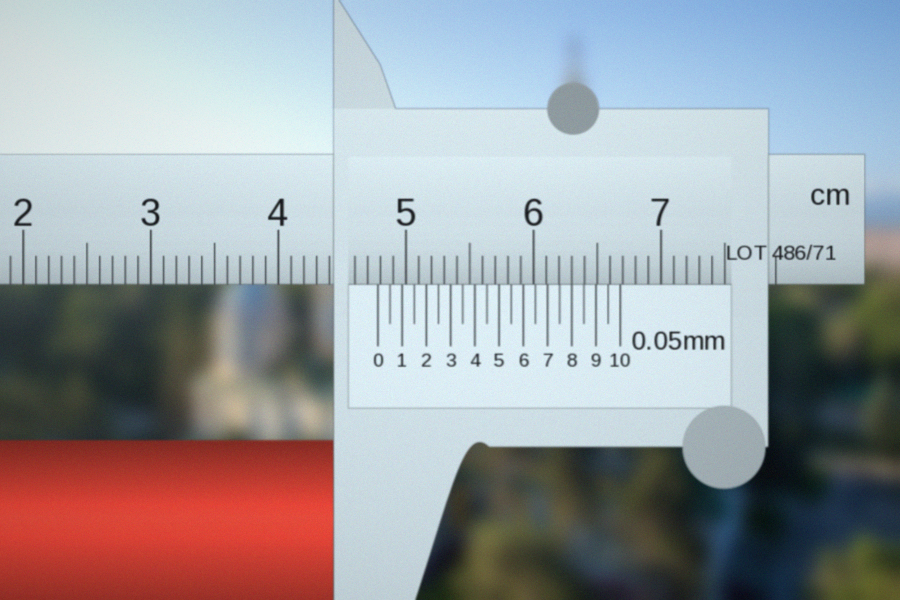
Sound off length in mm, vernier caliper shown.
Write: 47.8 mm
